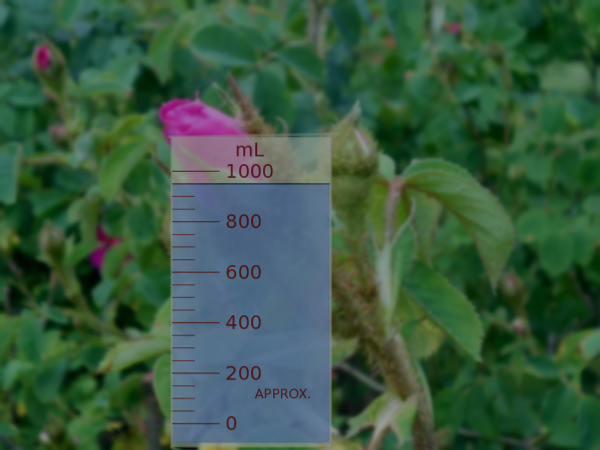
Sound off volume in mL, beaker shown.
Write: 950 mL
